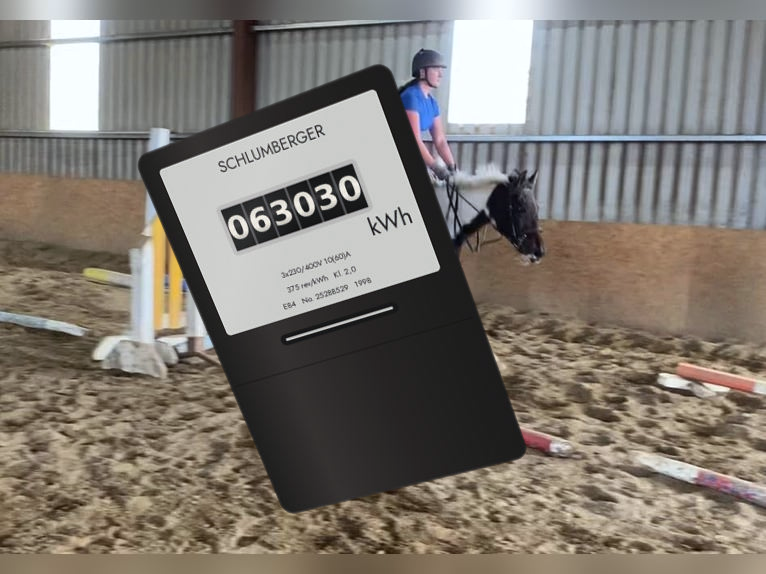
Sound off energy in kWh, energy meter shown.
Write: 63030 kWh
